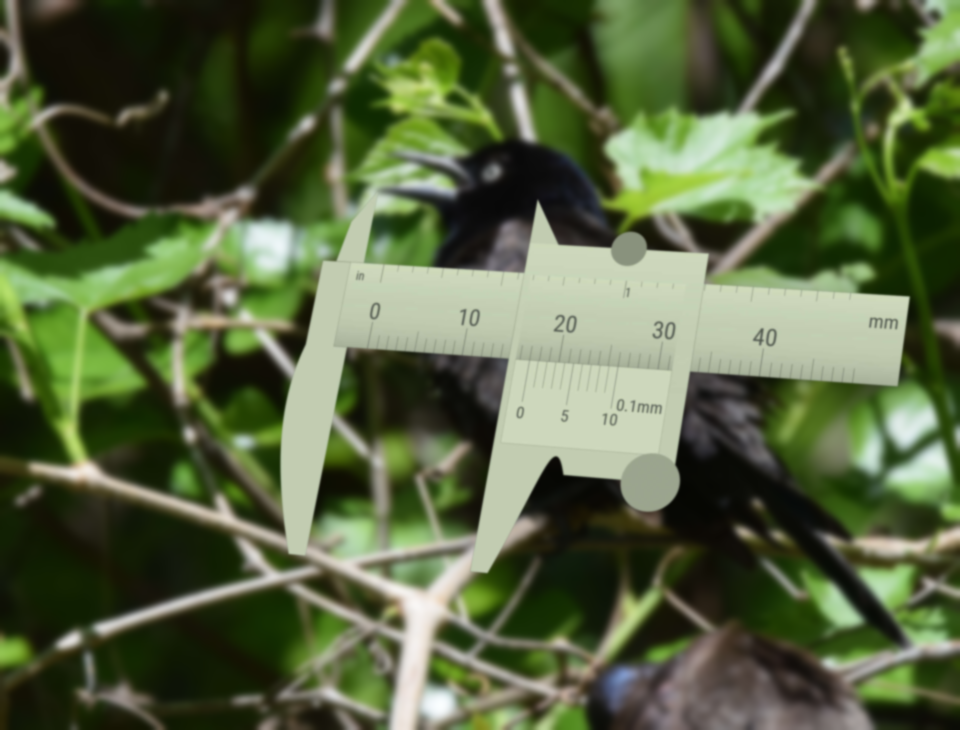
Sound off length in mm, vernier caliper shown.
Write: 17.0 mm
